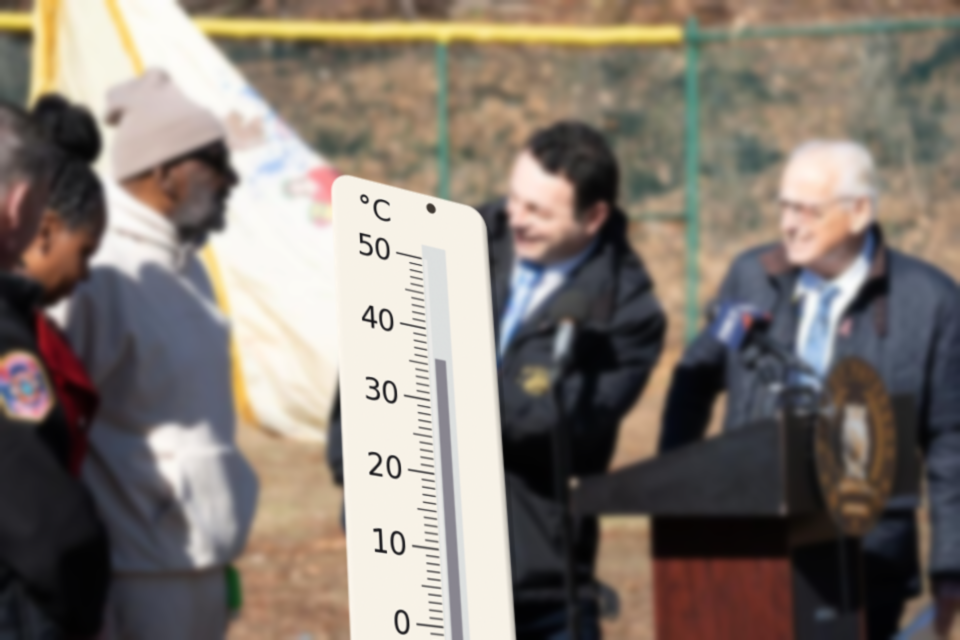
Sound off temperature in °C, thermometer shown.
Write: 36 °C
